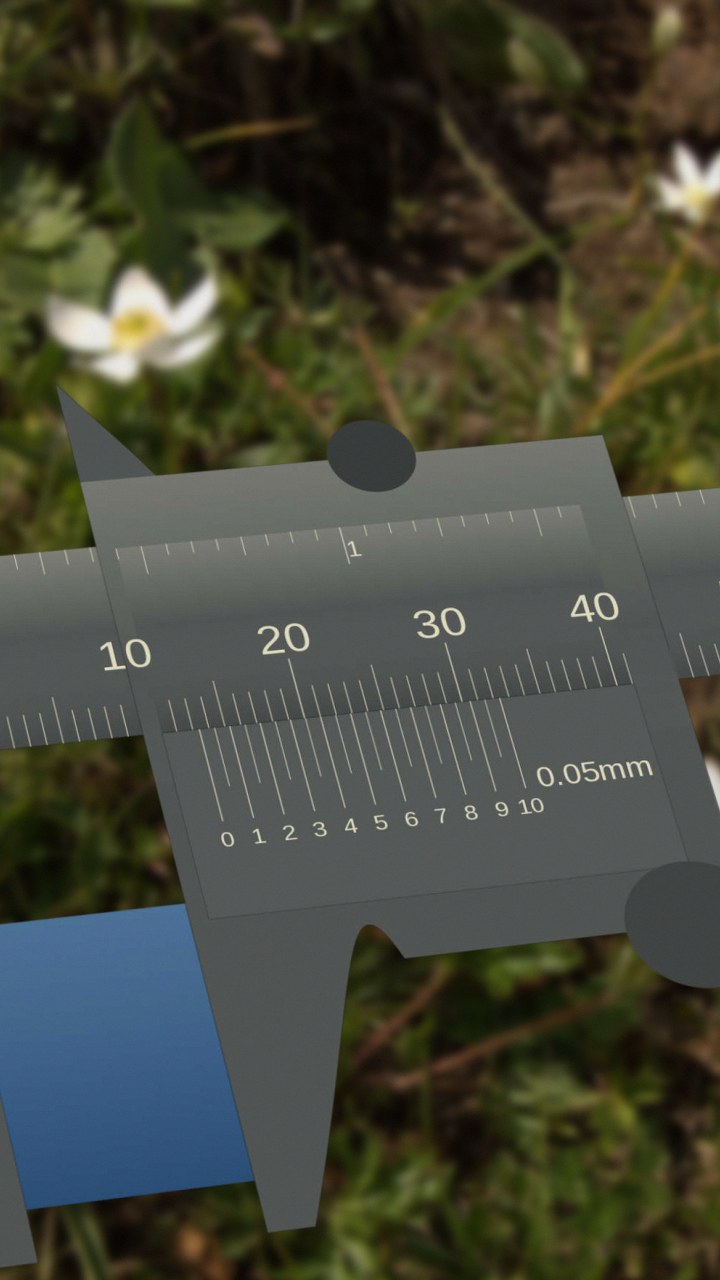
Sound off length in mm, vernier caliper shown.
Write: 13.4 mm
